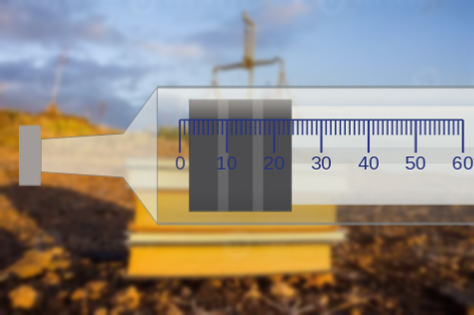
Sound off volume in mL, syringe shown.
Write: 2 mL
